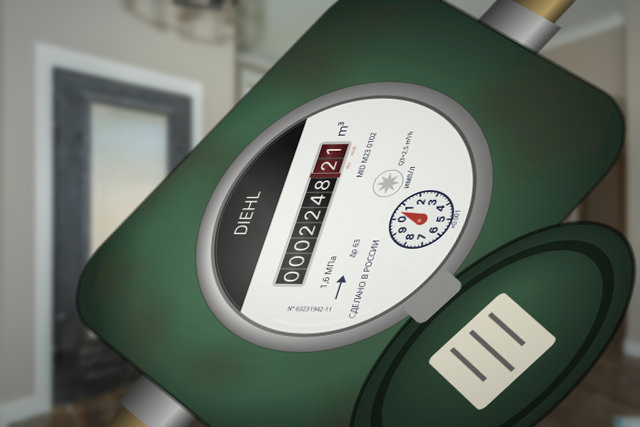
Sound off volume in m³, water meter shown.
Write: 2248.210 m³
